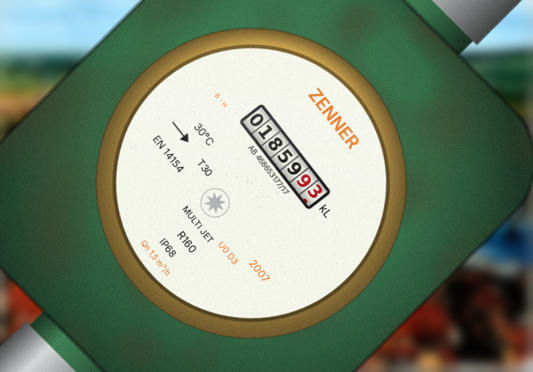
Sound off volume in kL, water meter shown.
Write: 1859.93 kL
